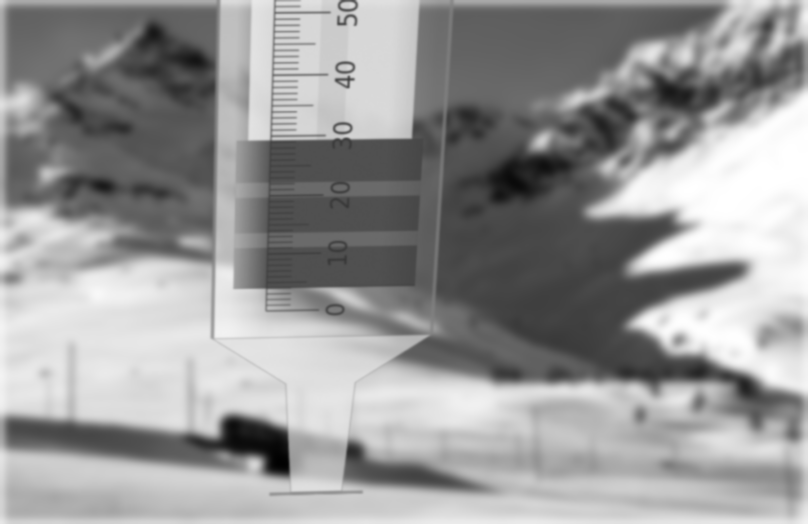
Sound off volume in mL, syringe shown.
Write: 4 mL
